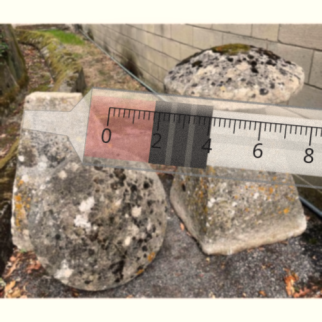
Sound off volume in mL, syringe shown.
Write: 1.8 mL
